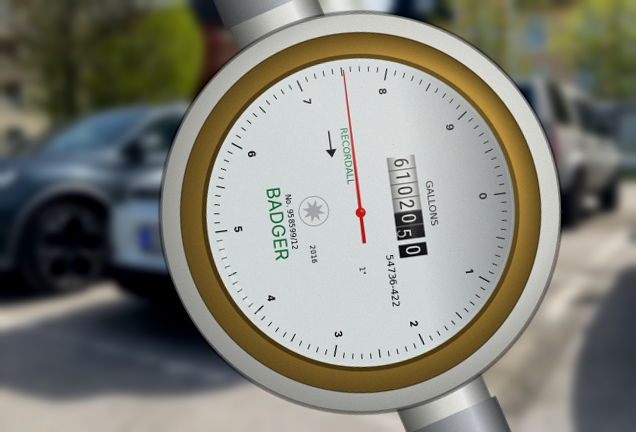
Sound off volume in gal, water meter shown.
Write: 6102047.5 gal
